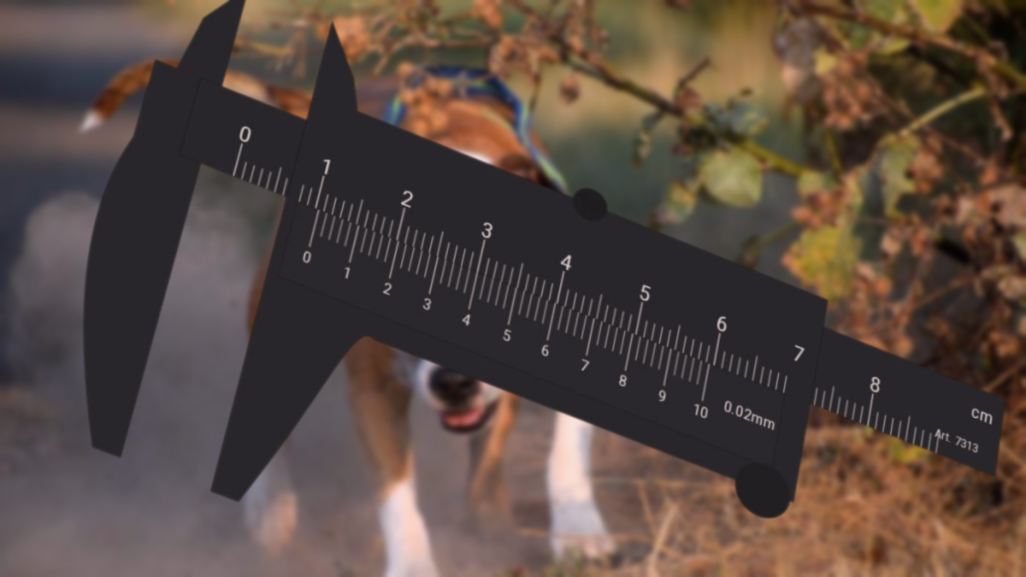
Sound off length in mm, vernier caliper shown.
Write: 10.4 mm
